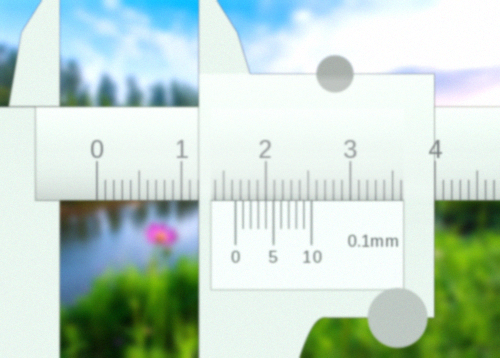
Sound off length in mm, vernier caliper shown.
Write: 16.4 mm
